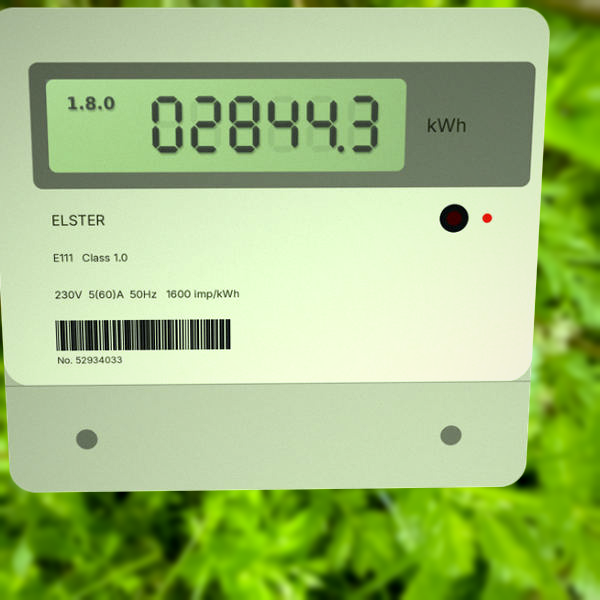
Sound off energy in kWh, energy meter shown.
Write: 2844.3 kWh
